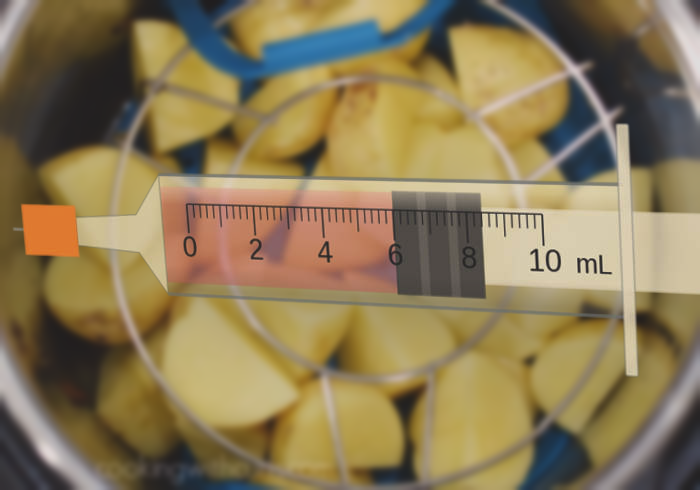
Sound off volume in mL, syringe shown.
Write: 6 mL
